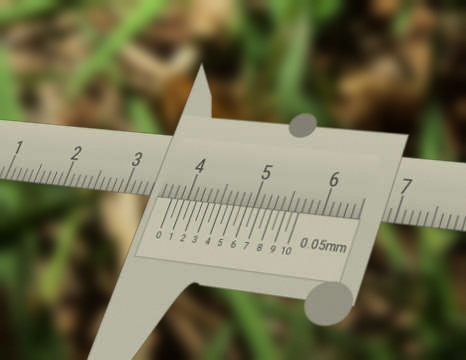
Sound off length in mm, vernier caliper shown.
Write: 37.6 mm
